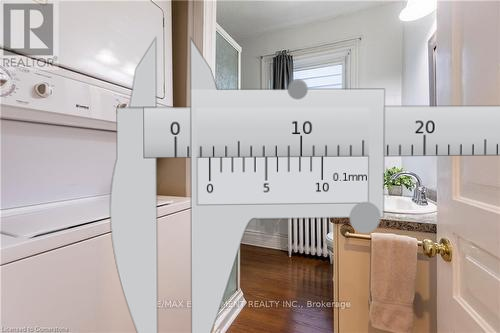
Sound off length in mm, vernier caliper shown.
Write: 2.7 mm
